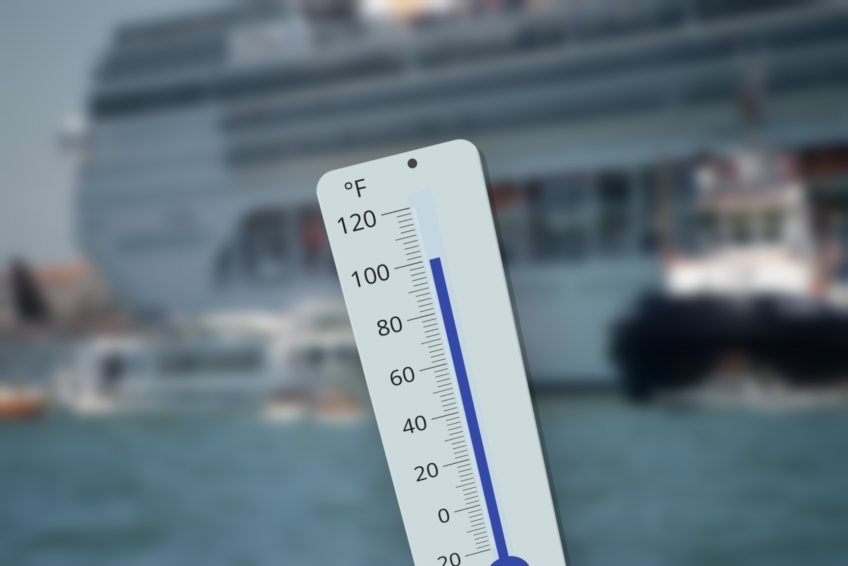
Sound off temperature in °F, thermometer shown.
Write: 100 °F
